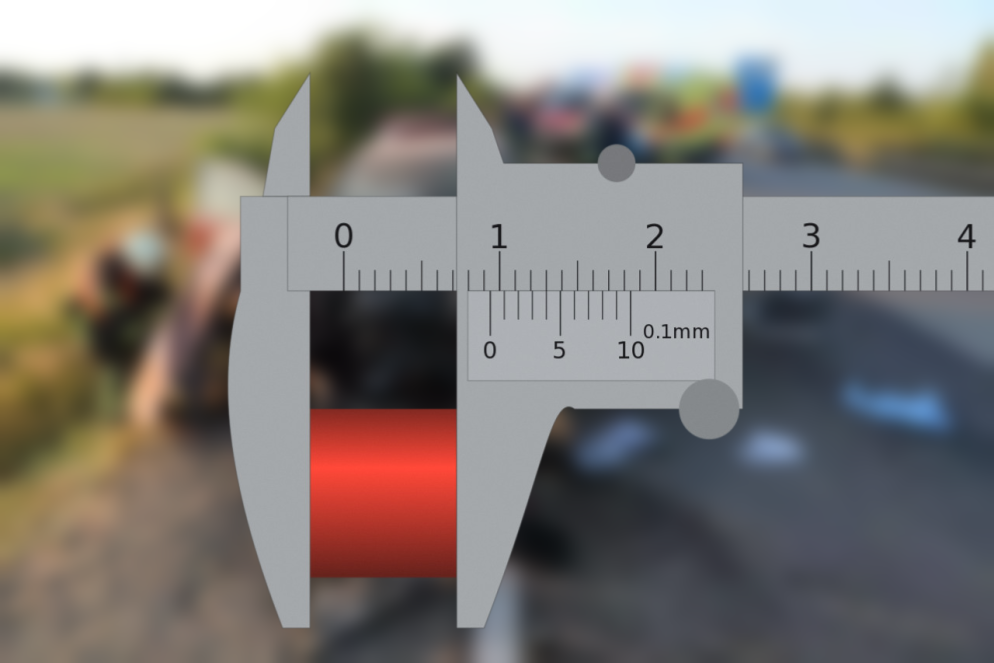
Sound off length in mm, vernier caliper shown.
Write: 9.4 mm
